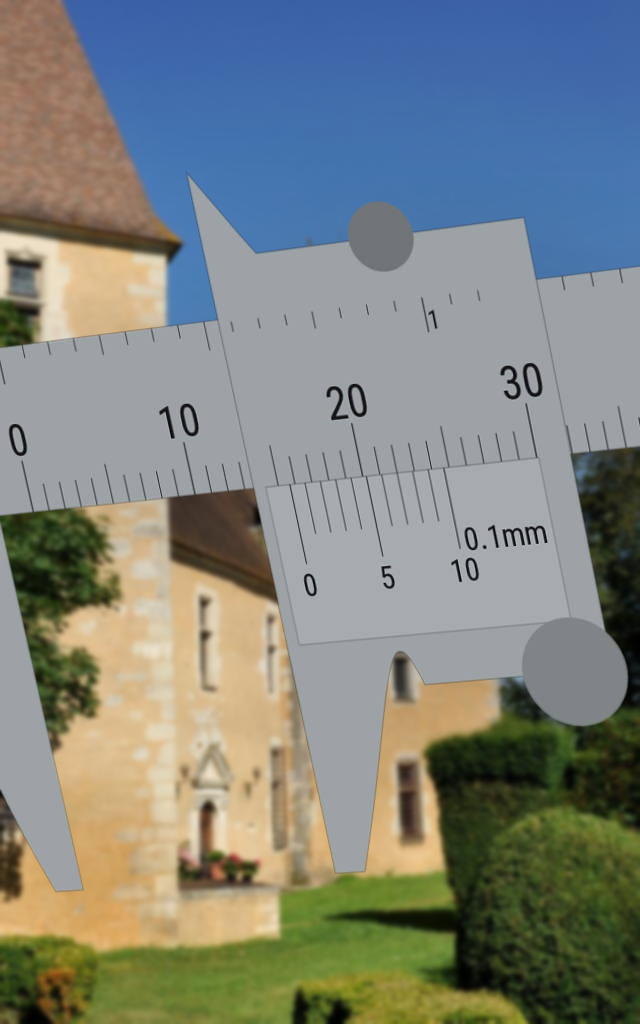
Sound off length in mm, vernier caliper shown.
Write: 15.7 mm
